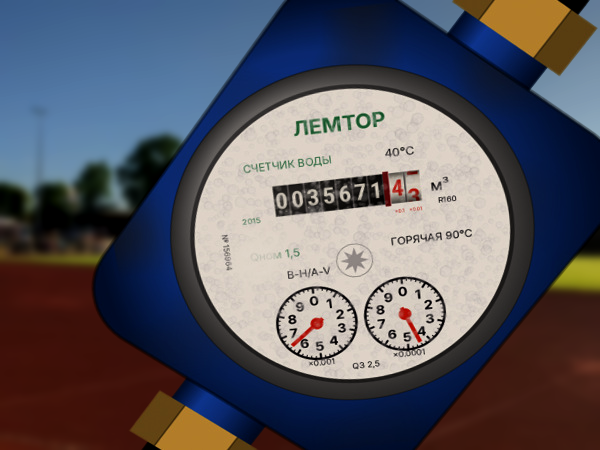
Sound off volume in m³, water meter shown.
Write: 35671.4264 m³
